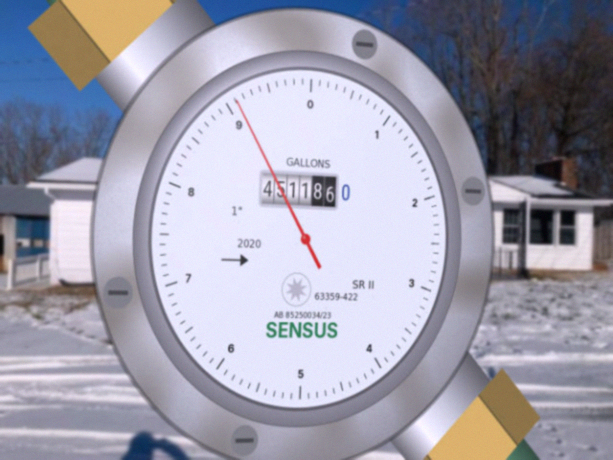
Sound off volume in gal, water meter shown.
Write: 4511859.1 gal
